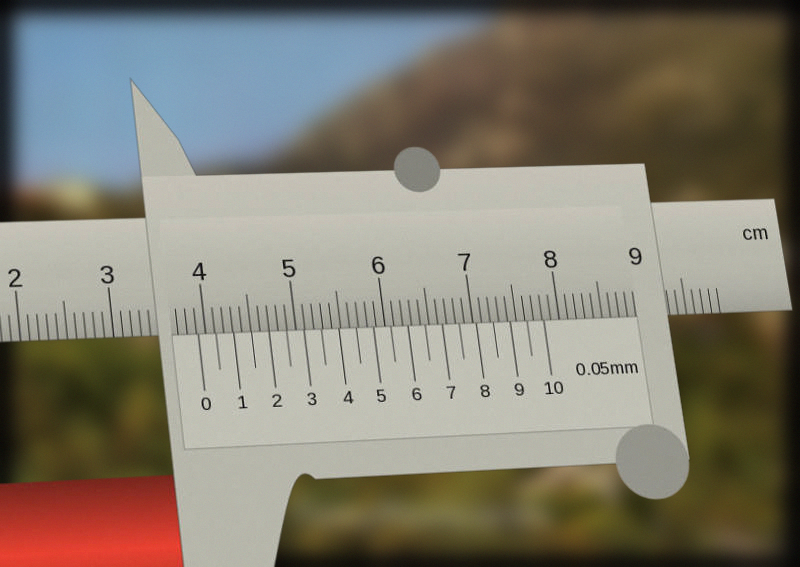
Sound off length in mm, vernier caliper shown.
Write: 39.2 mm
